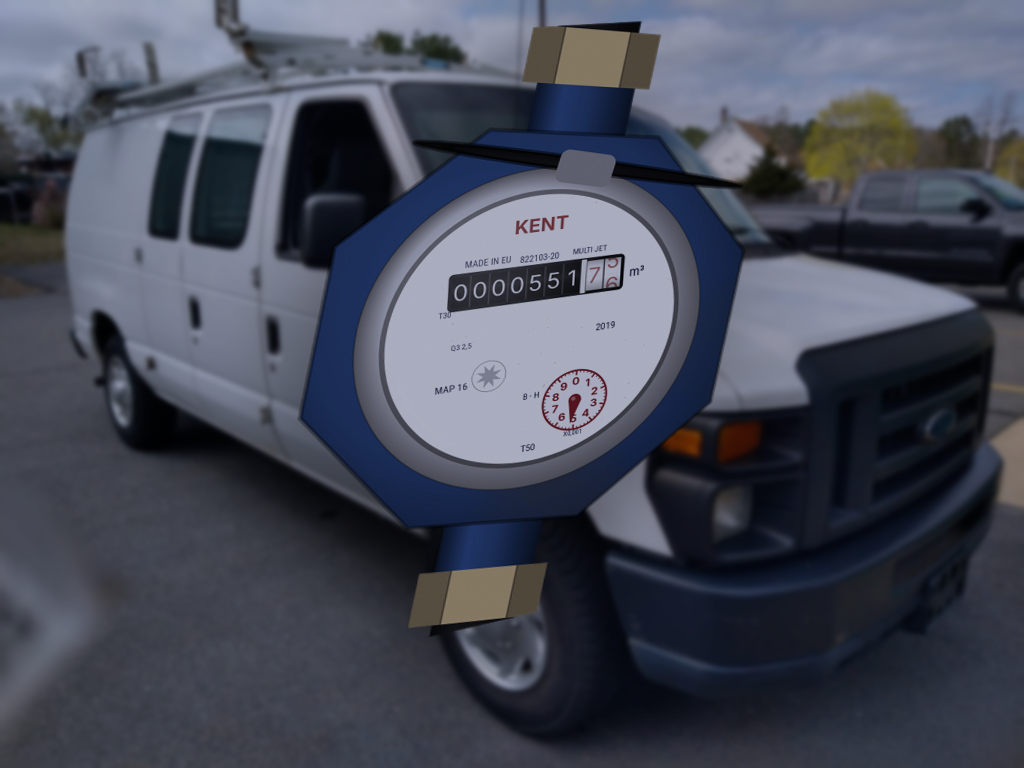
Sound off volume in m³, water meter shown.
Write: 551.755 m³
